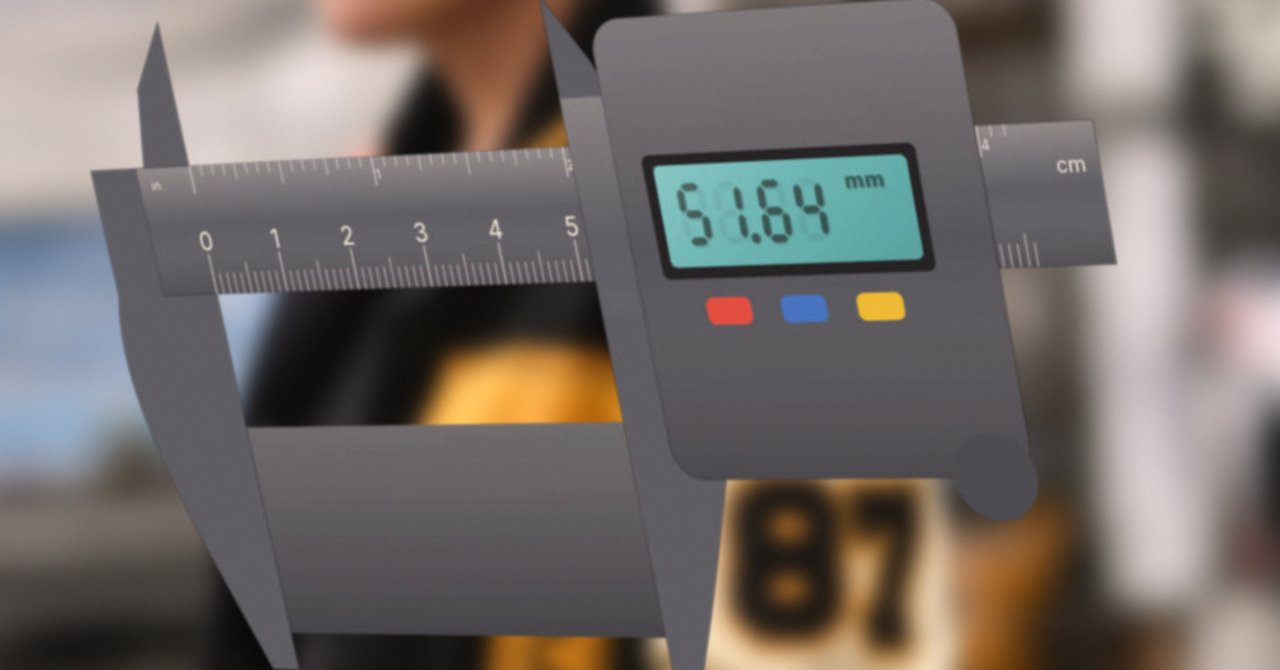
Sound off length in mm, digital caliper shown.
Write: 51.64 mm
